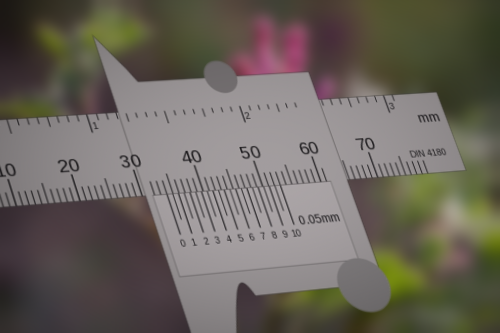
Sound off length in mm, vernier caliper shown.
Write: 34.0 mm
